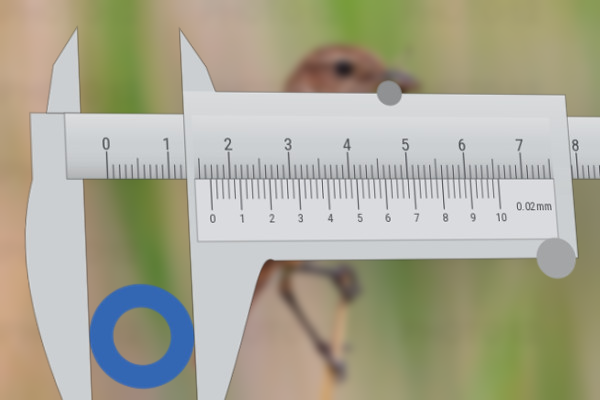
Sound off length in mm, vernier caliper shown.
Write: 16.8 mm
